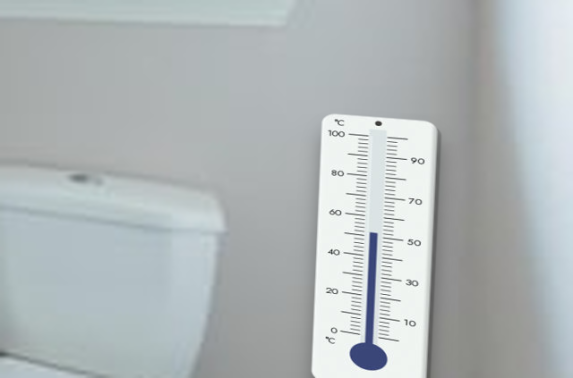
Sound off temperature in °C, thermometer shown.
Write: 52 °C
